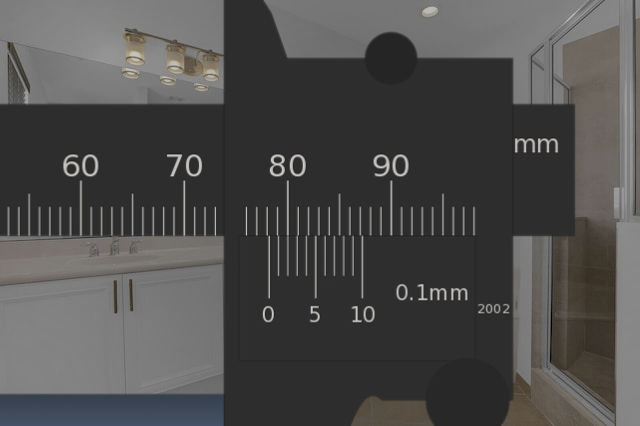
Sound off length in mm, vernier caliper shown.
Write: 78.2 mm
